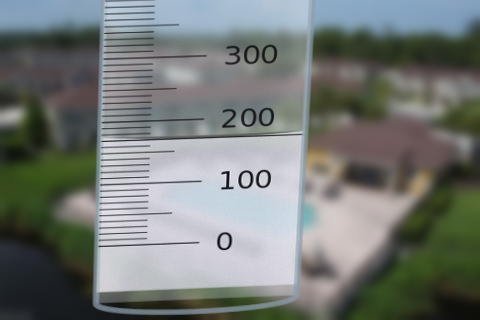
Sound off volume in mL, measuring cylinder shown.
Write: 170 mL
